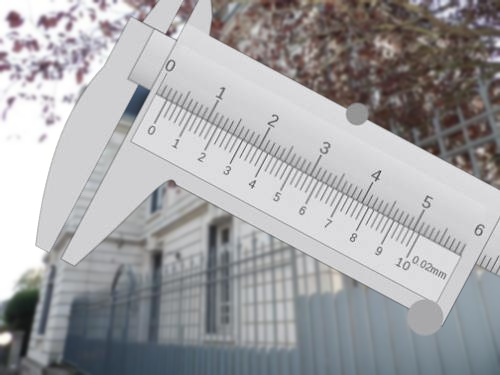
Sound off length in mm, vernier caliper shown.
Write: 2.2 mm
